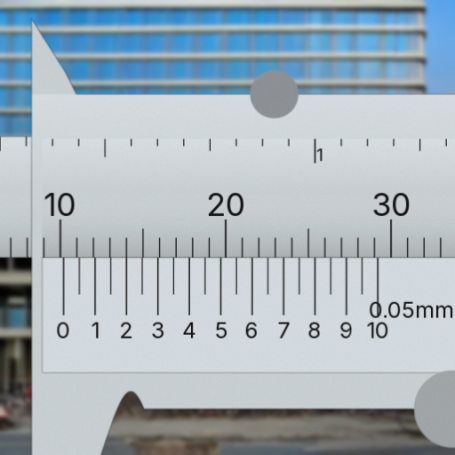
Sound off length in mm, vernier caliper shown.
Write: 10.2 mm
